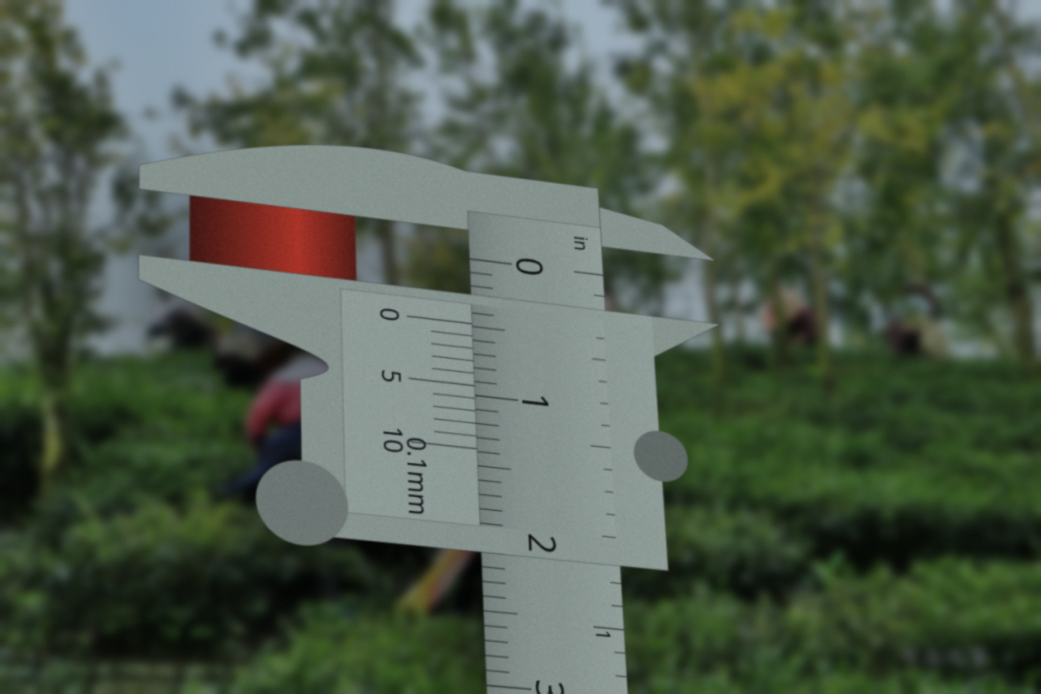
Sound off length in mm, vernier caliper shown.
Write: 4.8 mm
